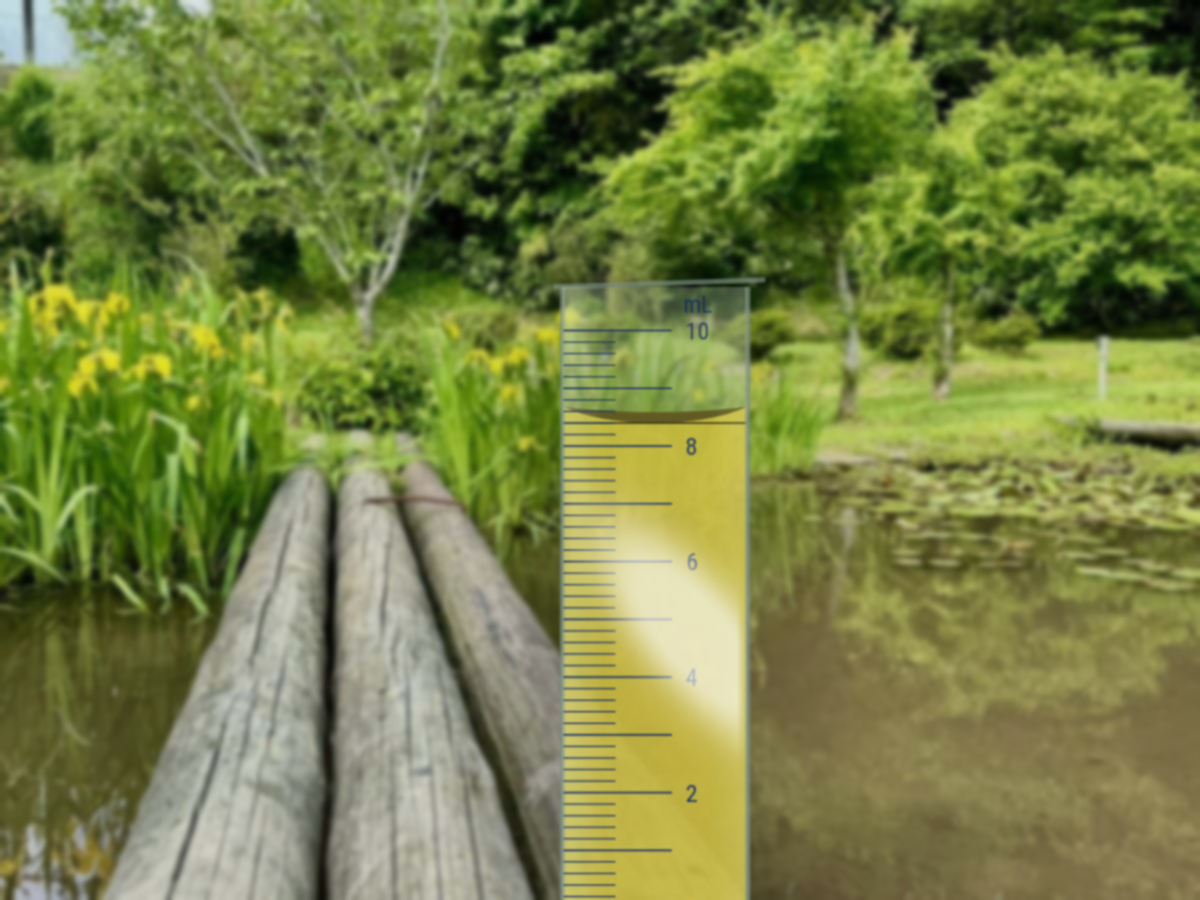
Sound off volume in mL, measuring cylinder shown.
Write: 8.4 mL
